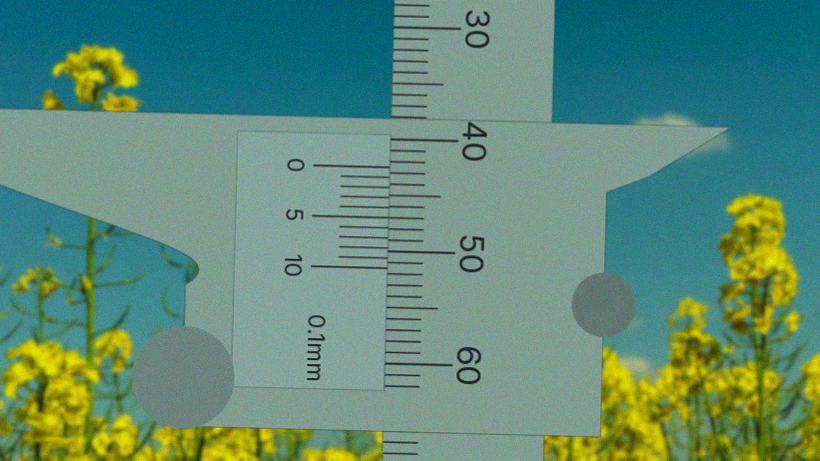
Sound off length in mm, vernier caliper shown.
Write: 42.5 mm
